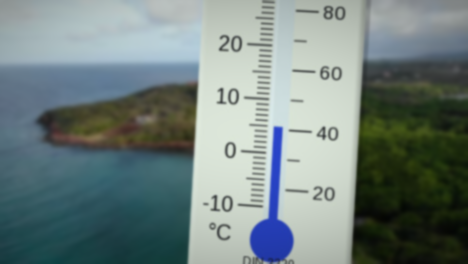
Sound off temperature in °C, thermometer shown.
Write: 5 °C
